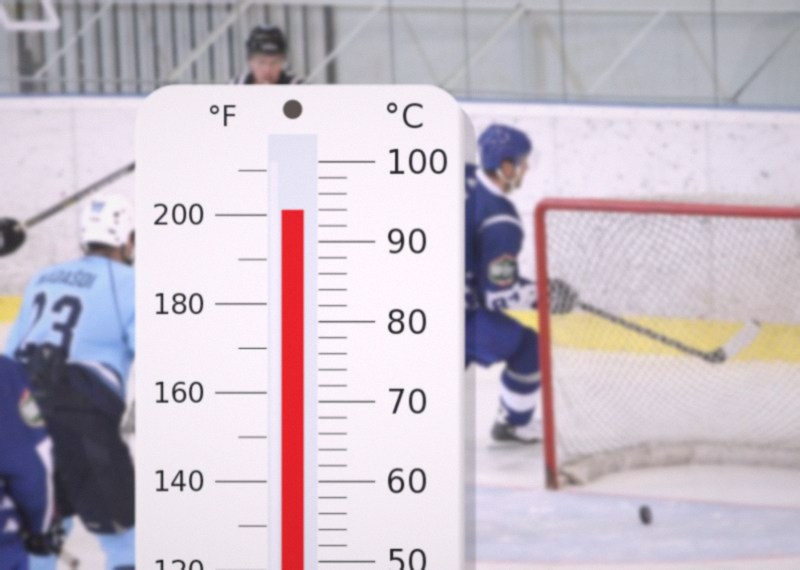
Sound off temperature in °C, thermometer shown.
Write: 94 °C
